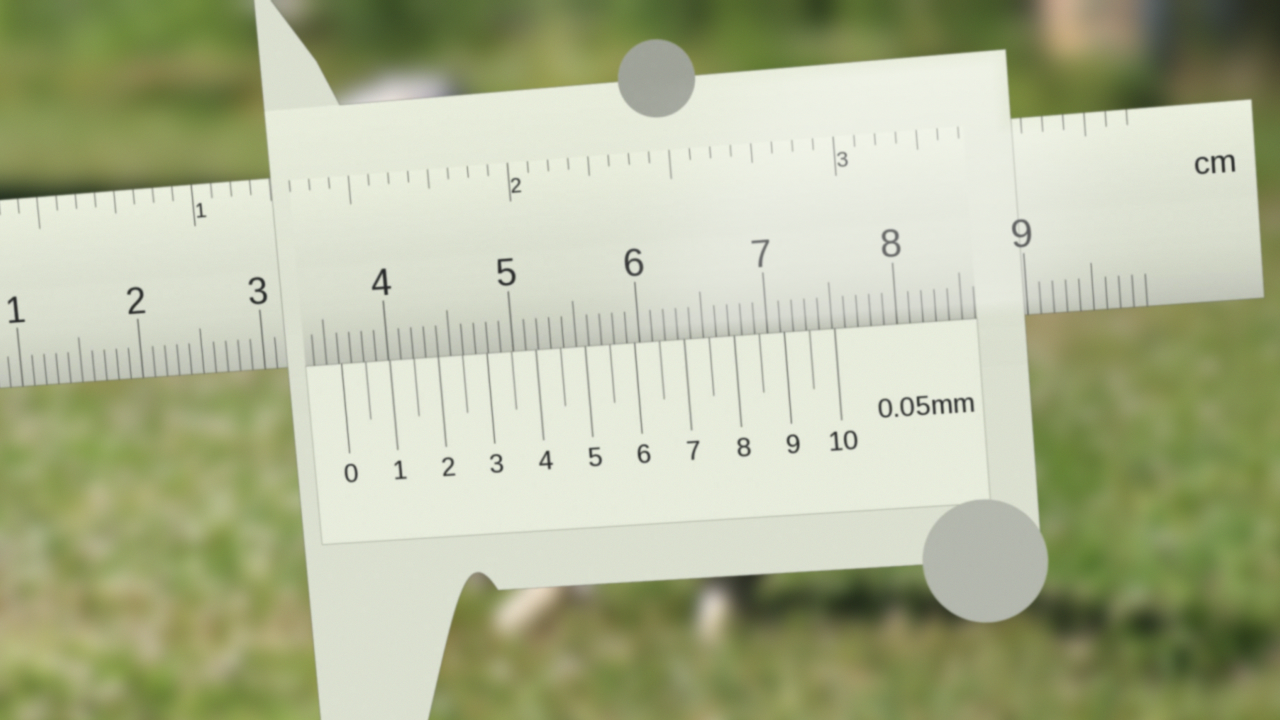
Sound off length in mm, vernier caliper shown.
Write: 36.2 mm
